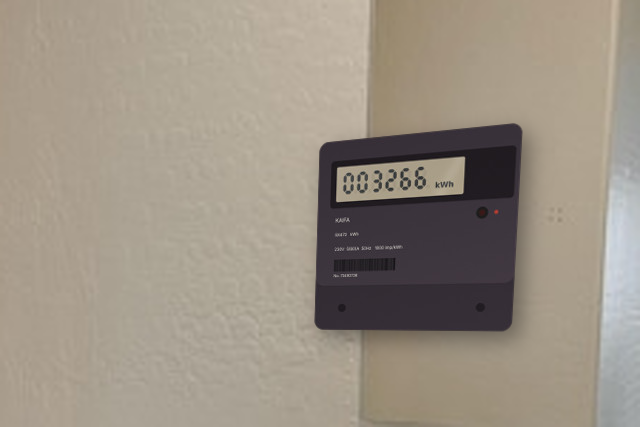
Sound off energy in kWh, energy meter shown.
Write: 3266 kWh
